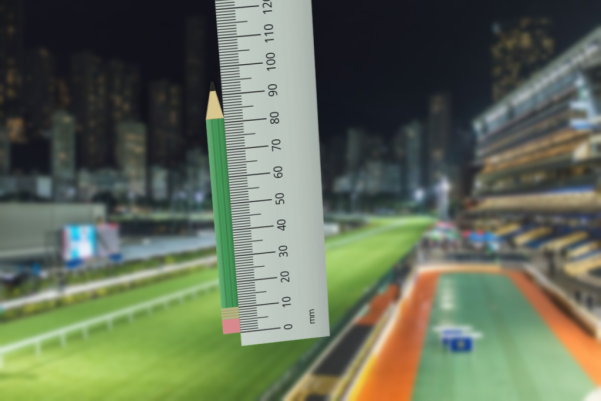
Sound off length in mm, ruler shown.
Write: 95 mm
